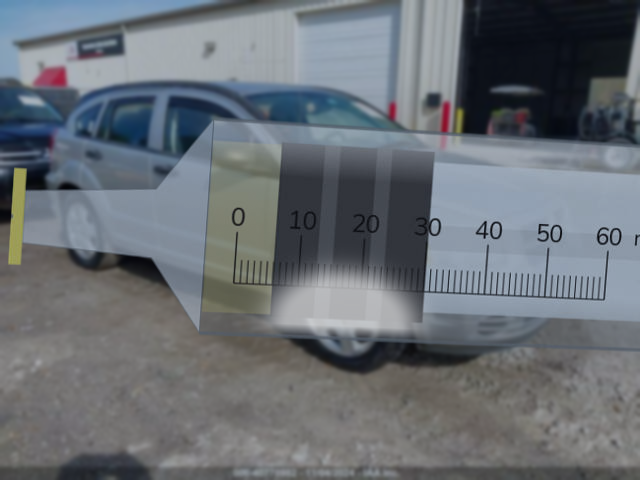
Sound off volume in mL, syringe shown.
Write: 6 mL
